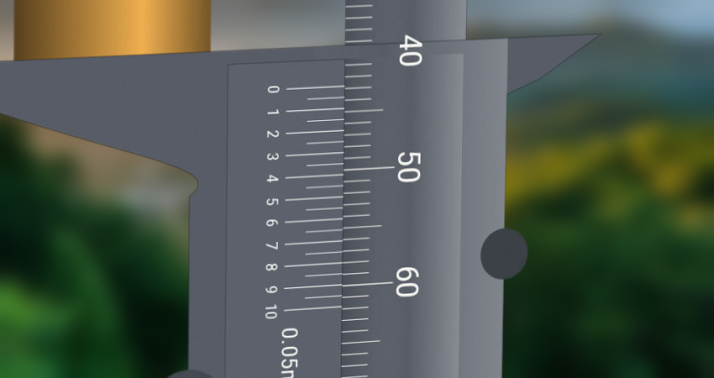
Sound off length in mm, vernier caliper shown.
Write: 42.8 mm
